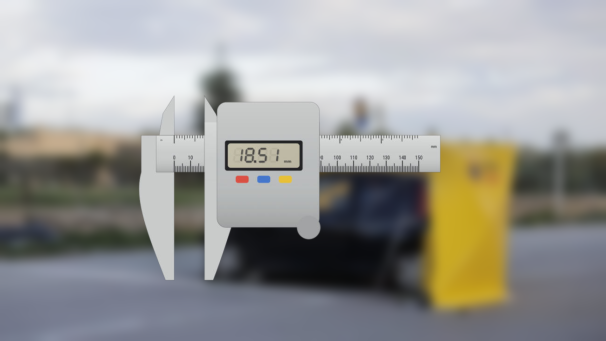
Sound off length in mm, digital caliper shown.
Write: 18.51 mm
